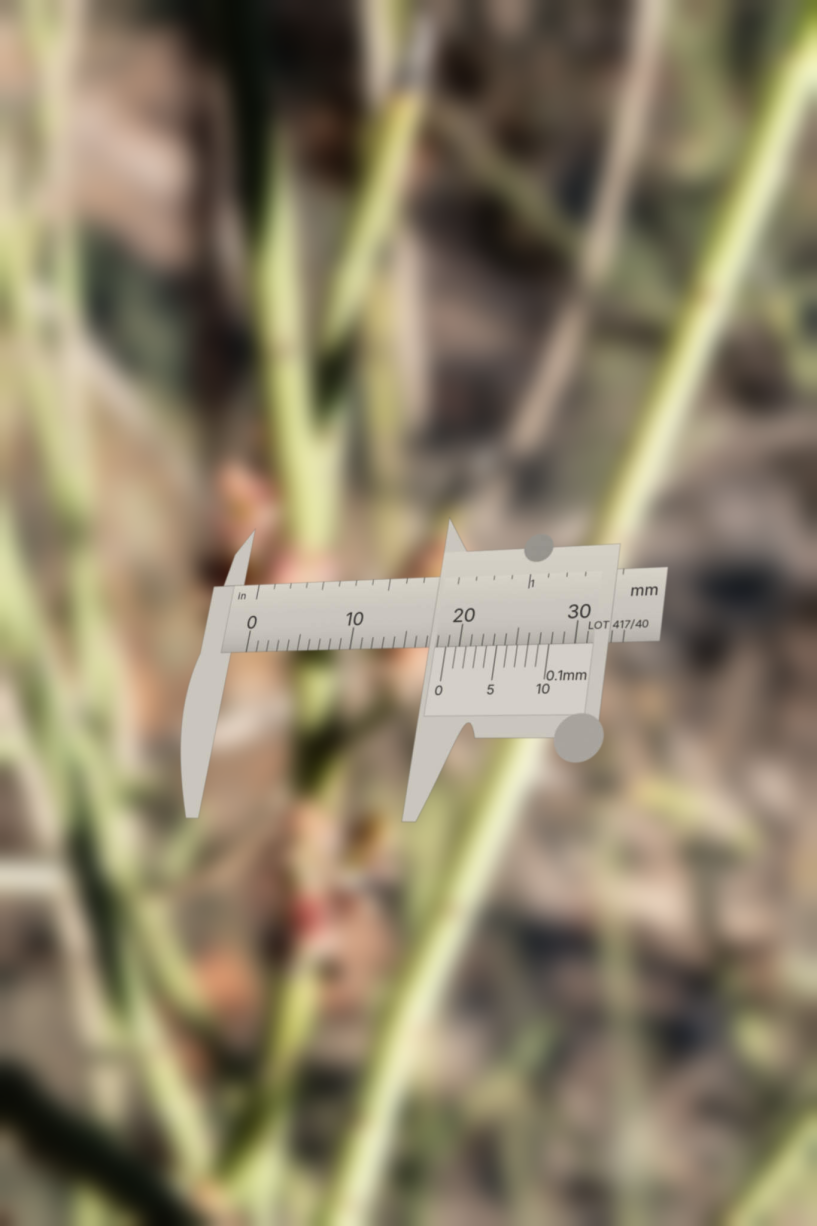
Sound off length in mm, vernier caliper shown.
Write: 18.8 mm
